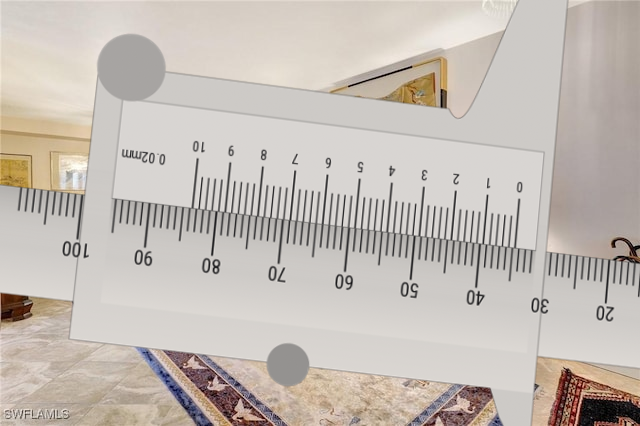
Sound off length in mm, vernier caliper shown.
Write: 34.6 mm
